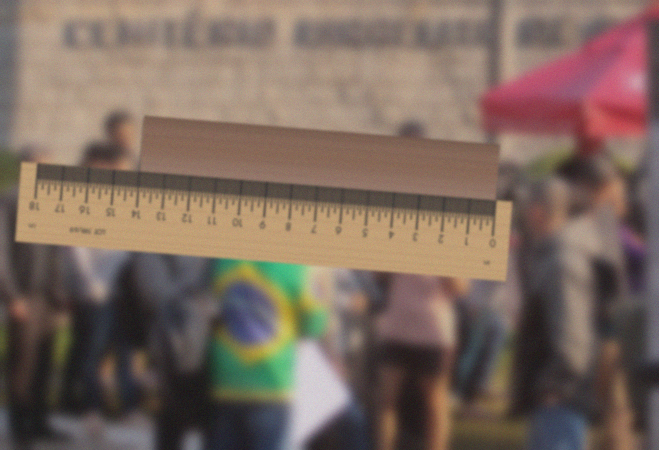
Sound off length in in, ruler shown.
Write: 14 in
